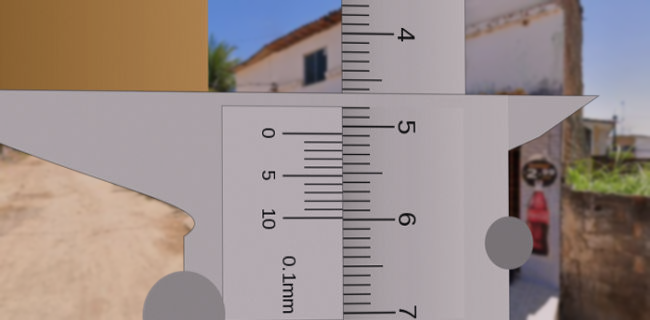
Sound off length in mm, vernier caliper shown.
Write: 50.8 mm
